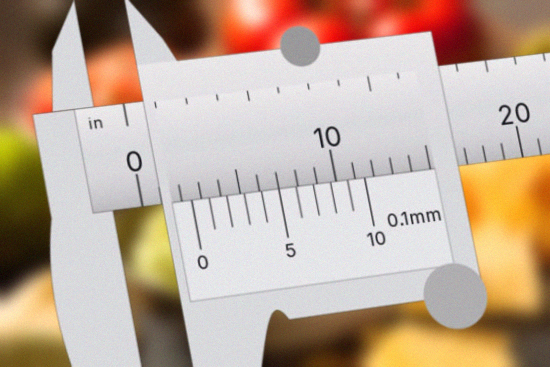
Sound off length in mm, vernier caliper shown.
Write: 2.5 mm
